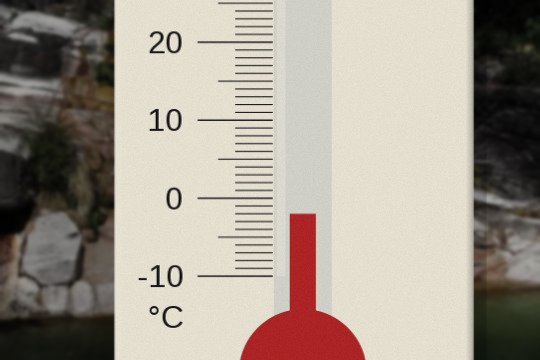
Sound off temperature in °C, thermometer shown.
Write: -2 °C
